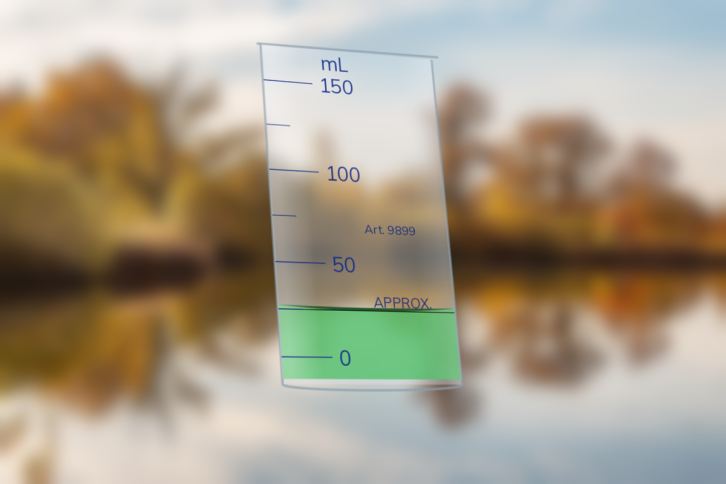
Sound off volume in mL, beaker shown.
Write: 25 mL
